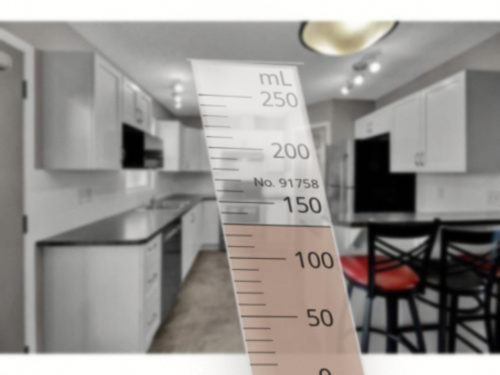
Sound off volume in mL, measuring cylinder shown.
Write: 130 mL
